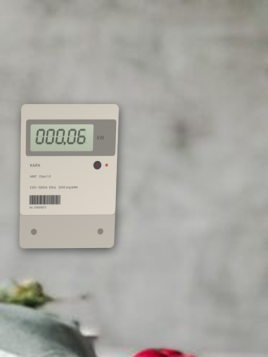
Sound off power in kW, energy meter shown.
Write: 0.06 kW
